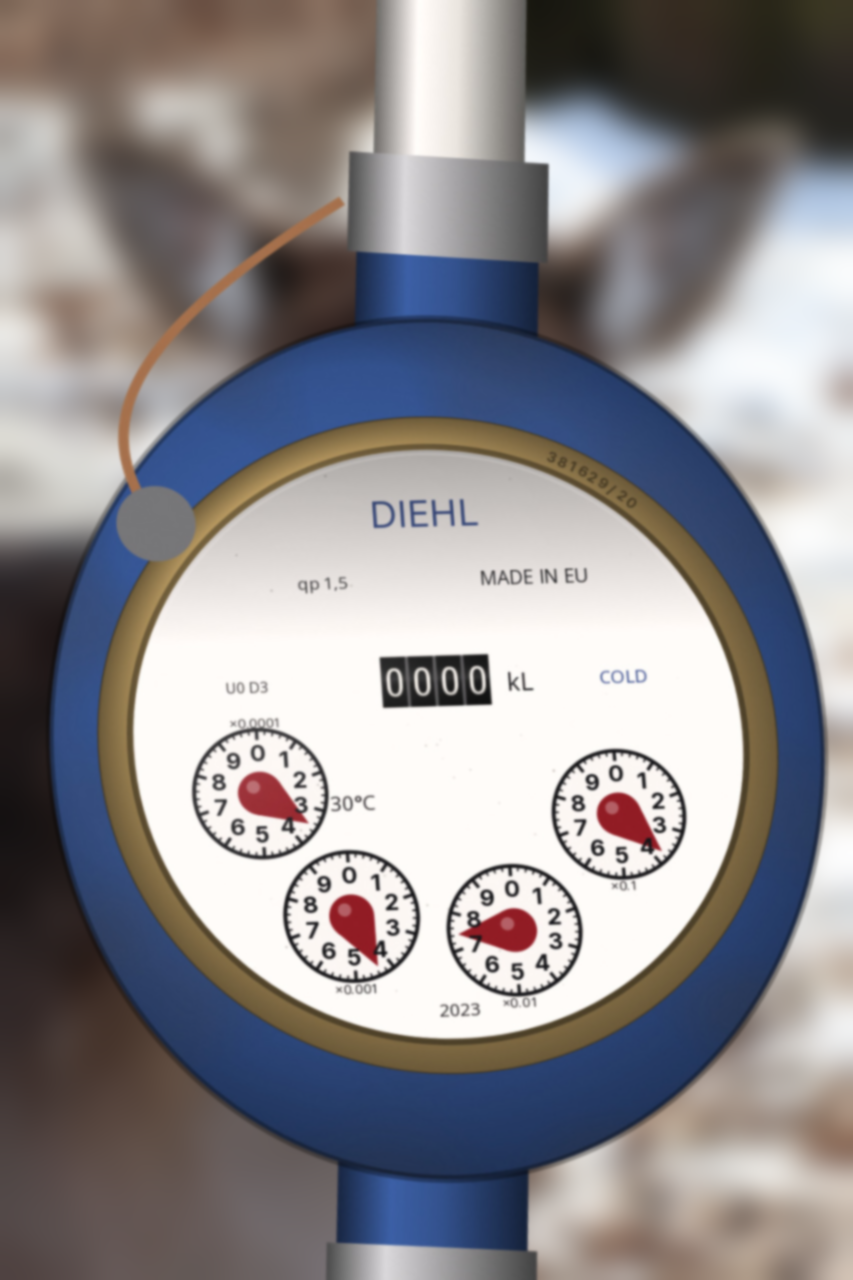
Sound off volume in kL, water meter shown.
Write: 0.3743 kL
